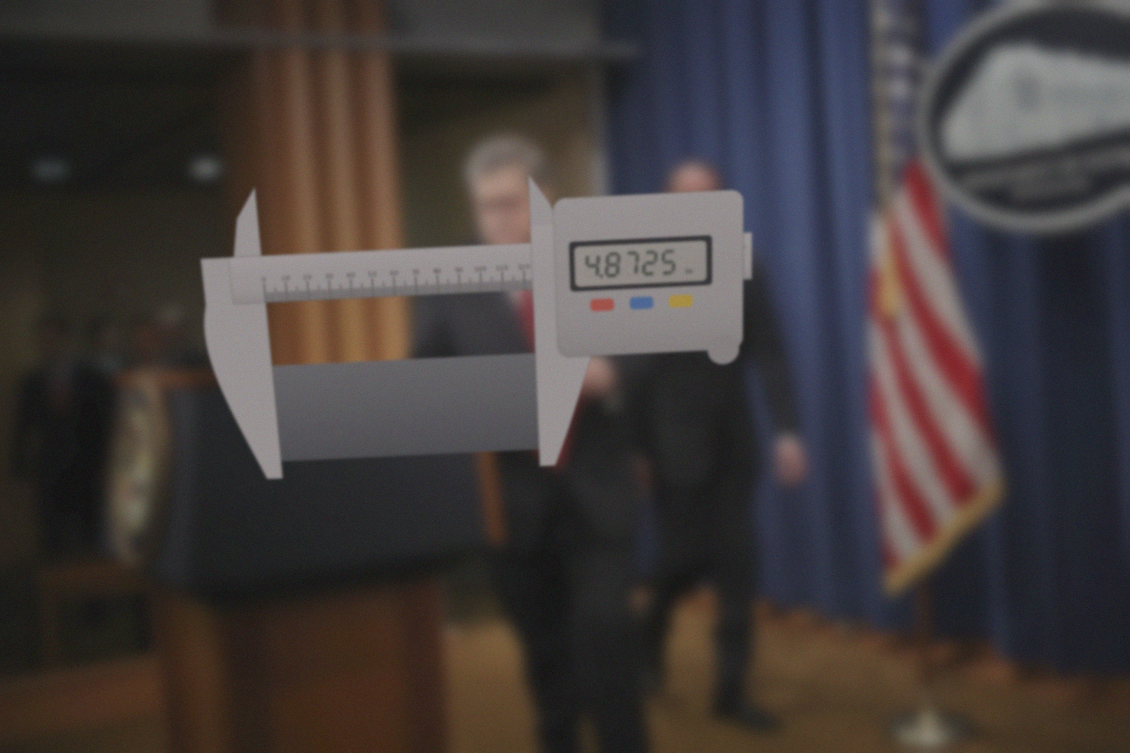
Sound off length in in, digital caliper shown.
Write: 4.8725 in
